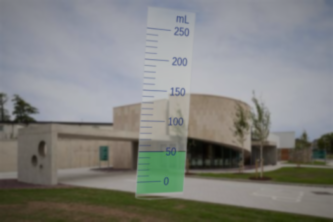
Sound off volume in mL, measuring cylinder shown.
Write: 50 mL
